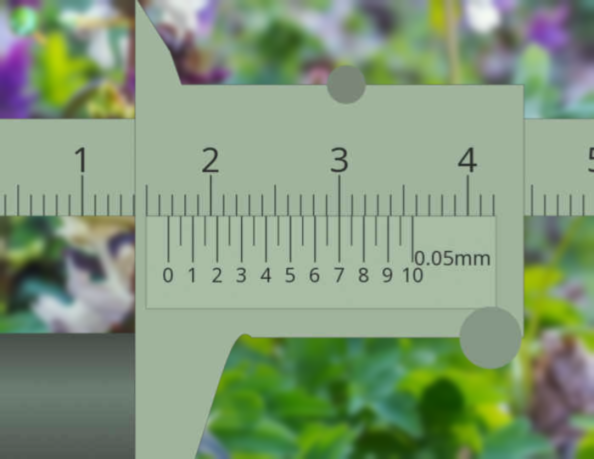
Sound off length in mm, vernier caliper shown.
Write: 16.7 mm
